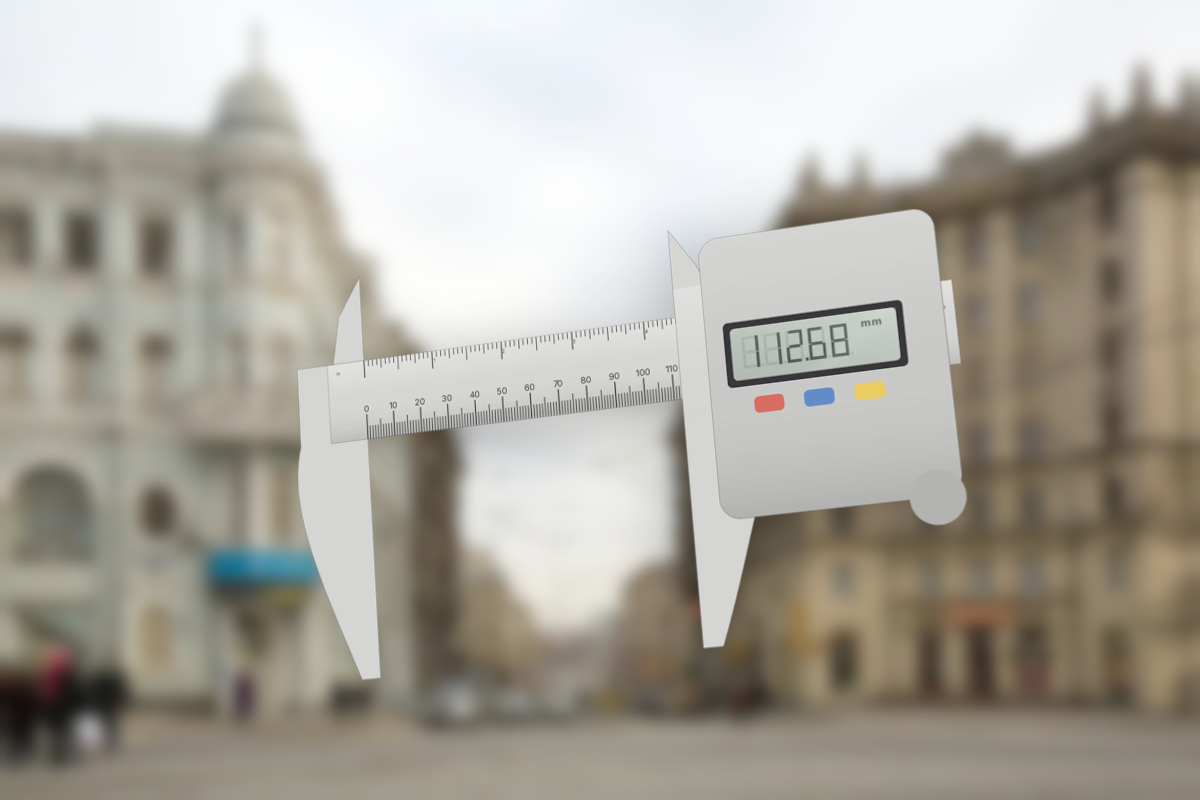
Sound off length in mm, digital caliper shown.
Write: 112.68 mm
